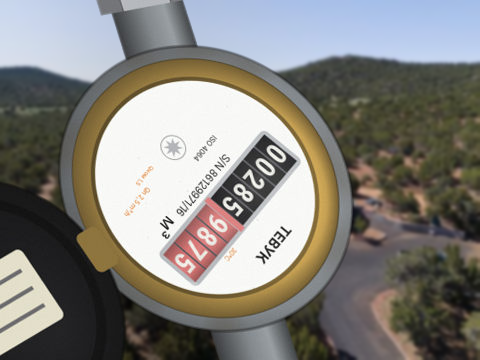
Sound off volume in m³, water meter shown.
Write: 285.9875 m³
